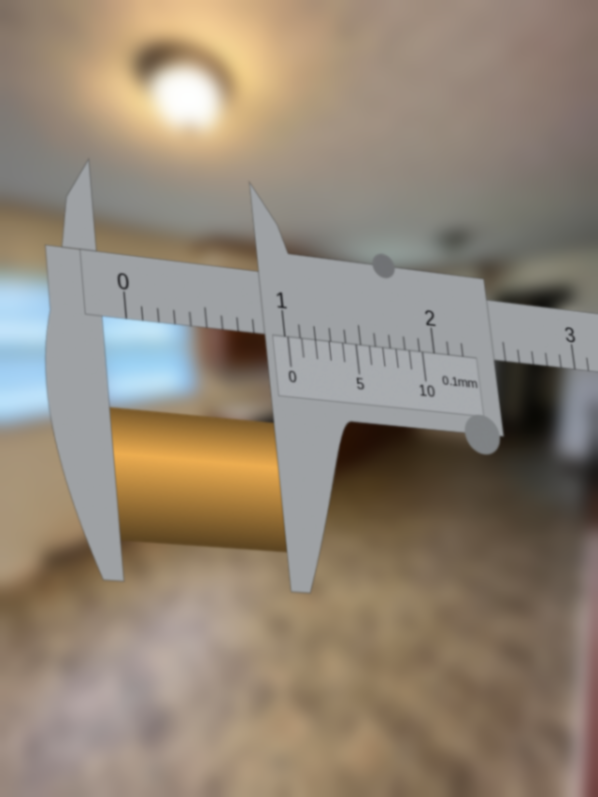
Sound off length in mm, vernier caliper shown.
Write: 10.2 mm
